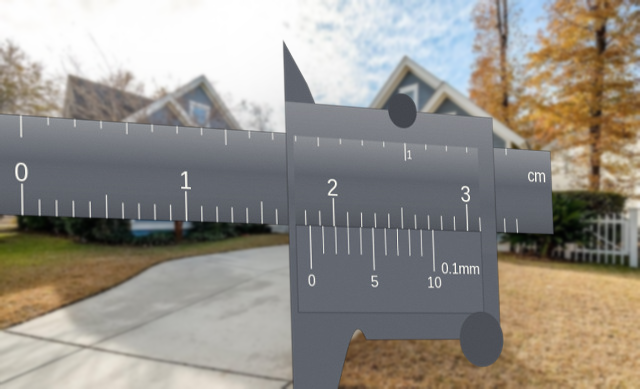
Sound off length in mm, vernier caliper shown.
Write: 18.3 mm
